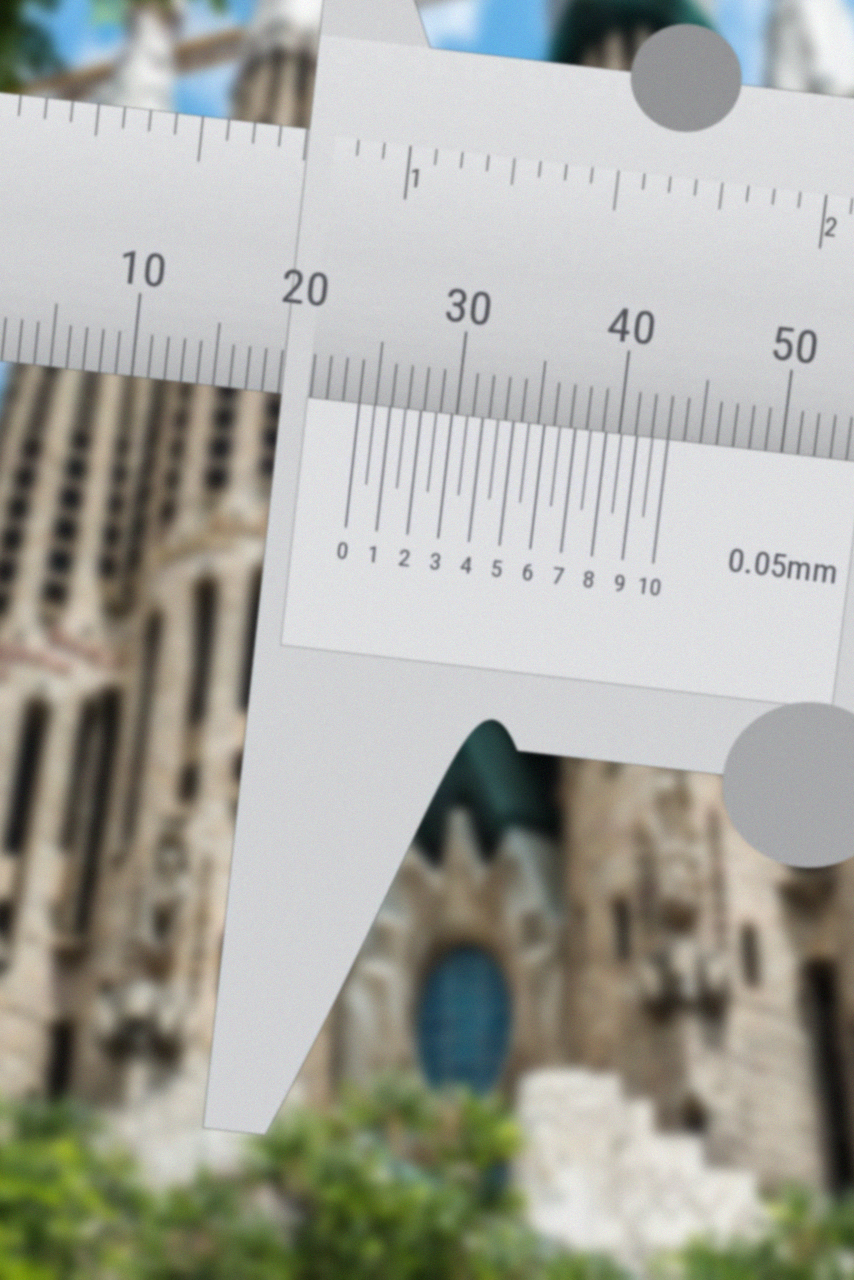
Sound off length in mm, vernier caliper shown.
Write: 24.0 mm
